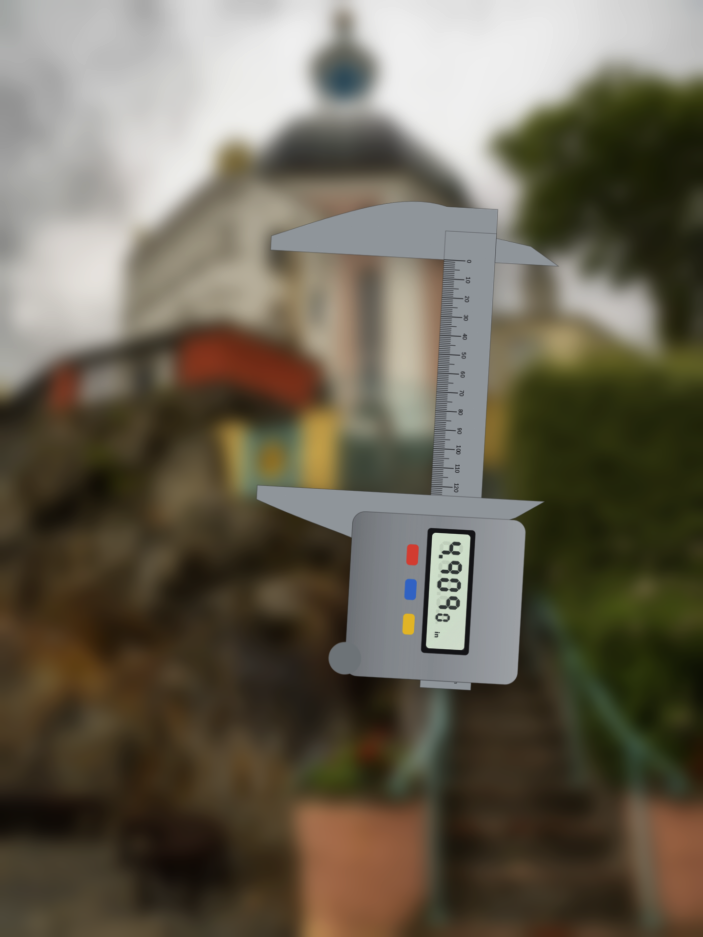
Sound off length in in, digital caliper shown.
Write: 4.9090 in
